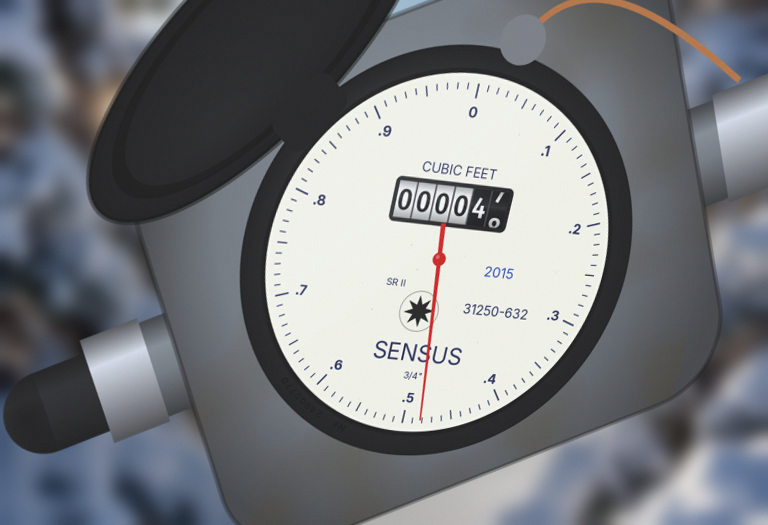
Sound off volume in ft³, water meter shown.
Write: 47.48 ft³
